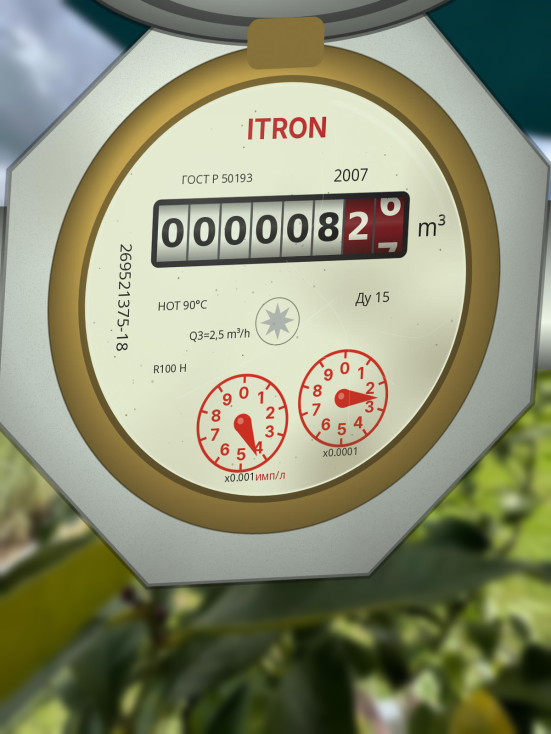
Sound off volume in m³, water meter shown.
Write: 8.2642 m³
